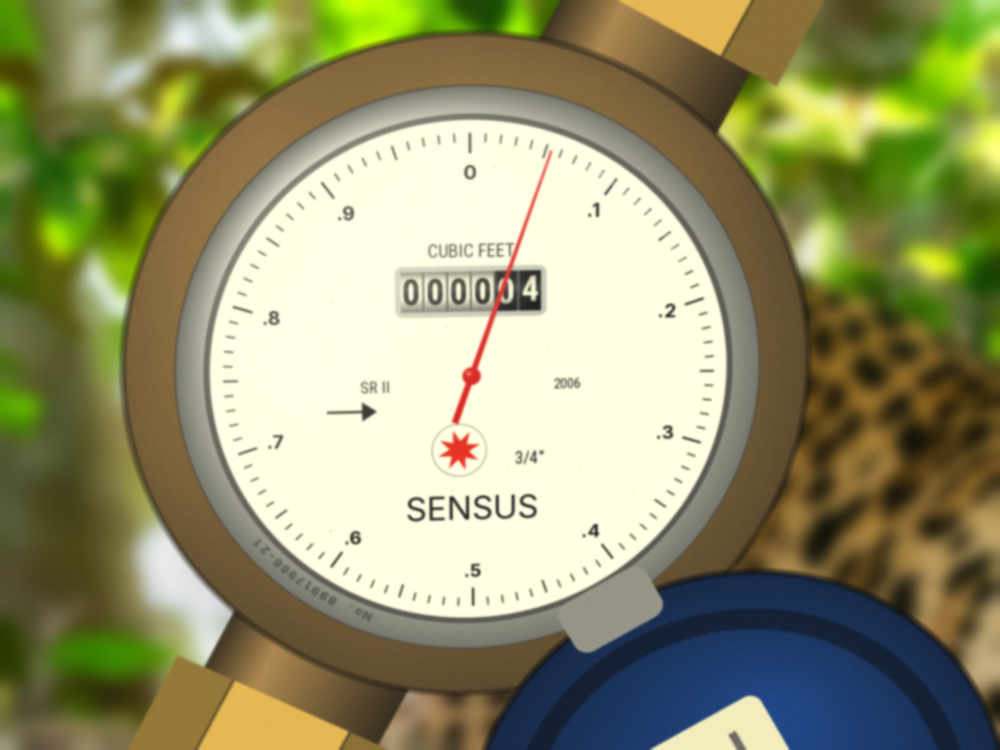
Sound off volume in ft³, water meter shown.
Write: 4.05 ft³
